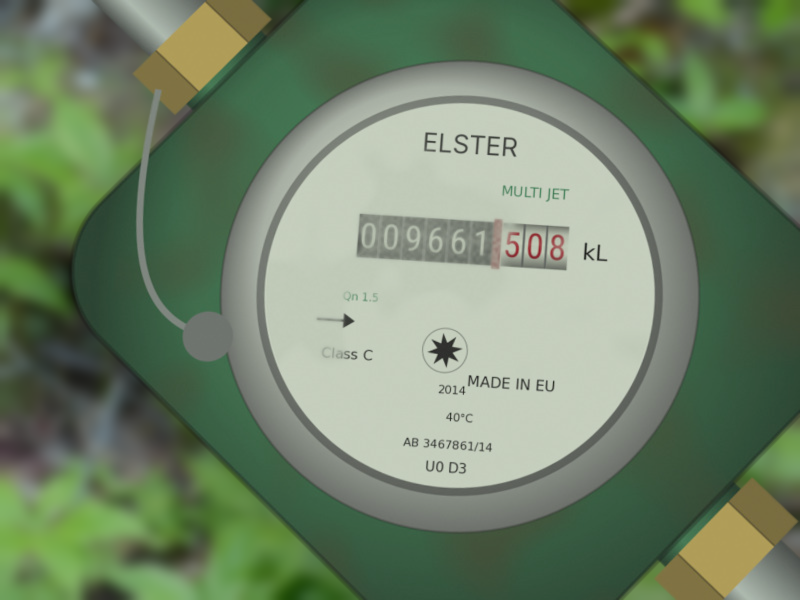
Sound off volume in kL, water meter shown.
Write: 9661.508 kL
